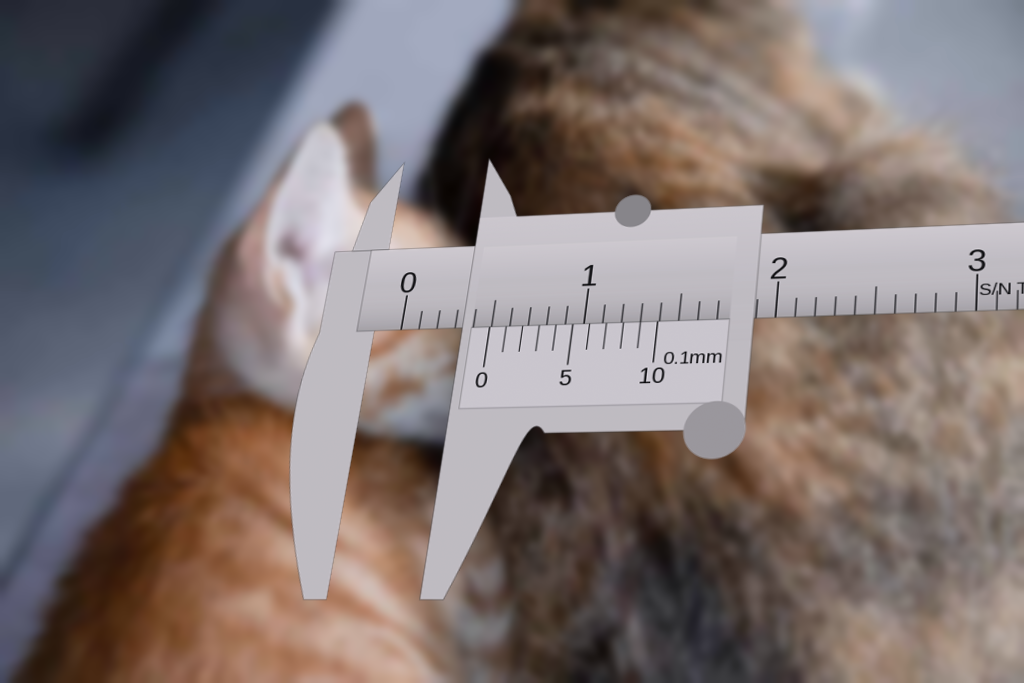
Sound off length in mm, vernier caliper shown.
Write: 4.9 mm
